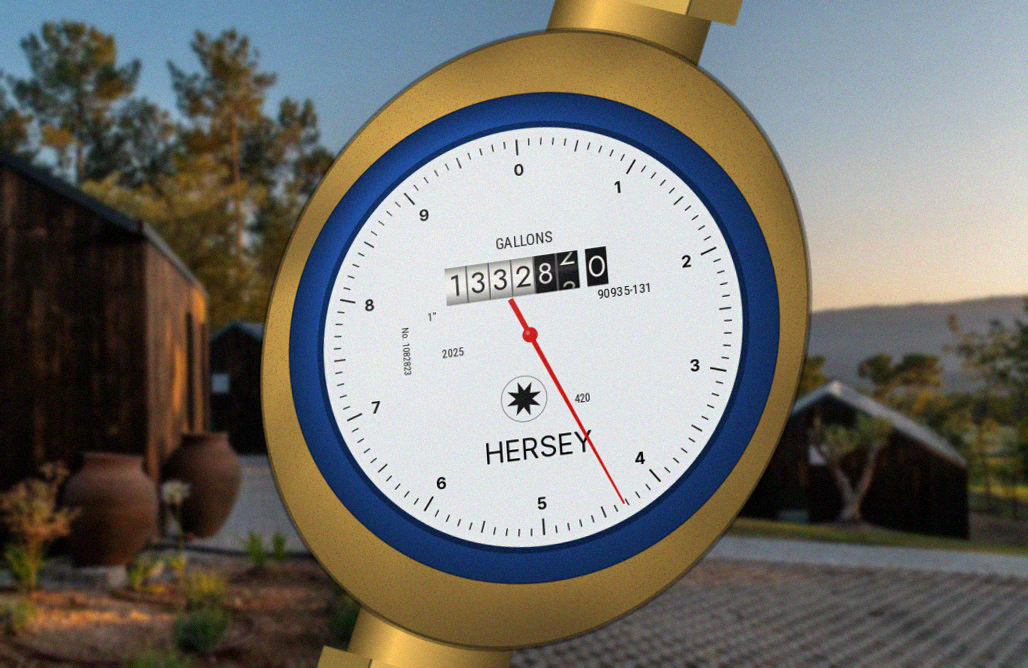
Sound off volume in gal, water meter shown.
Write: 1332824.3 gal
